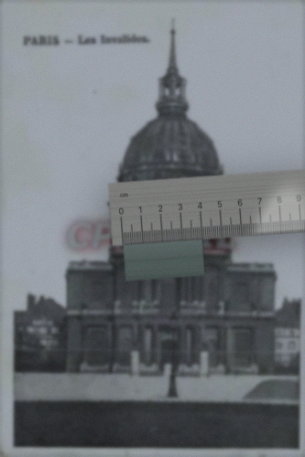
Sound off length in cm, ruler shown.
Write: 4 cm
